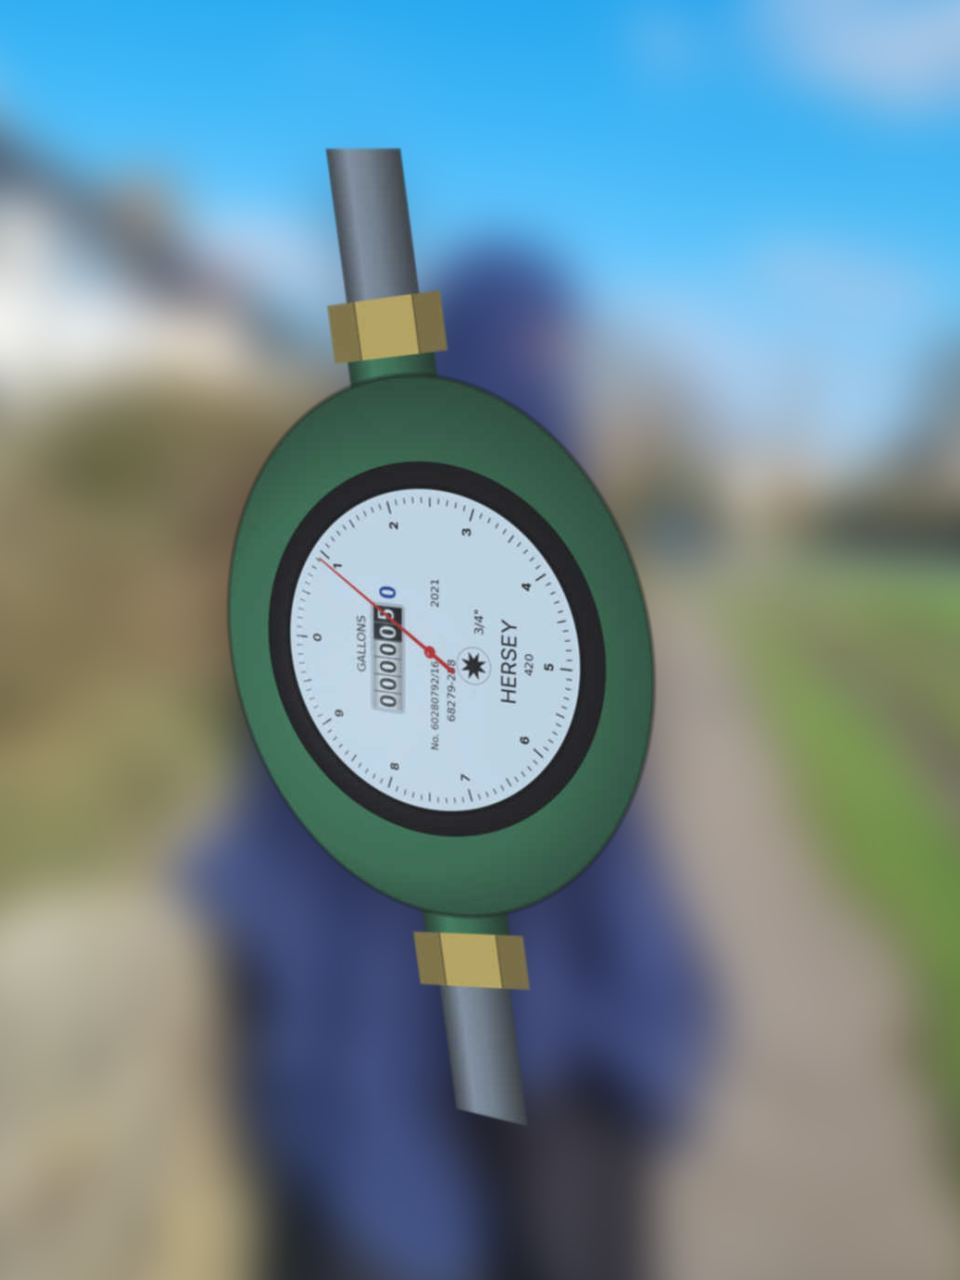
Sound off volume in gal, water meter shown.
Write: 50.9 gal
